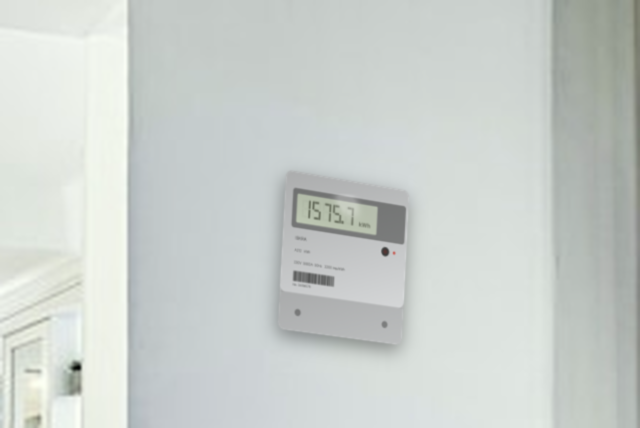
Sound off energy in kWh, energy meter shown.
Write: 1575.7 kWh
